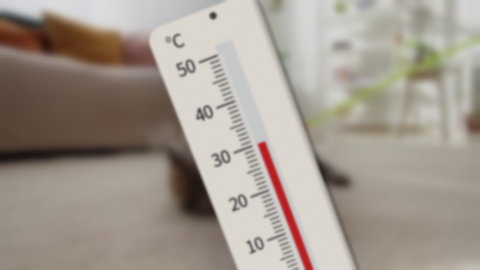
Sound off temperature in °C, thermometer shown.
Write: 30 °C
